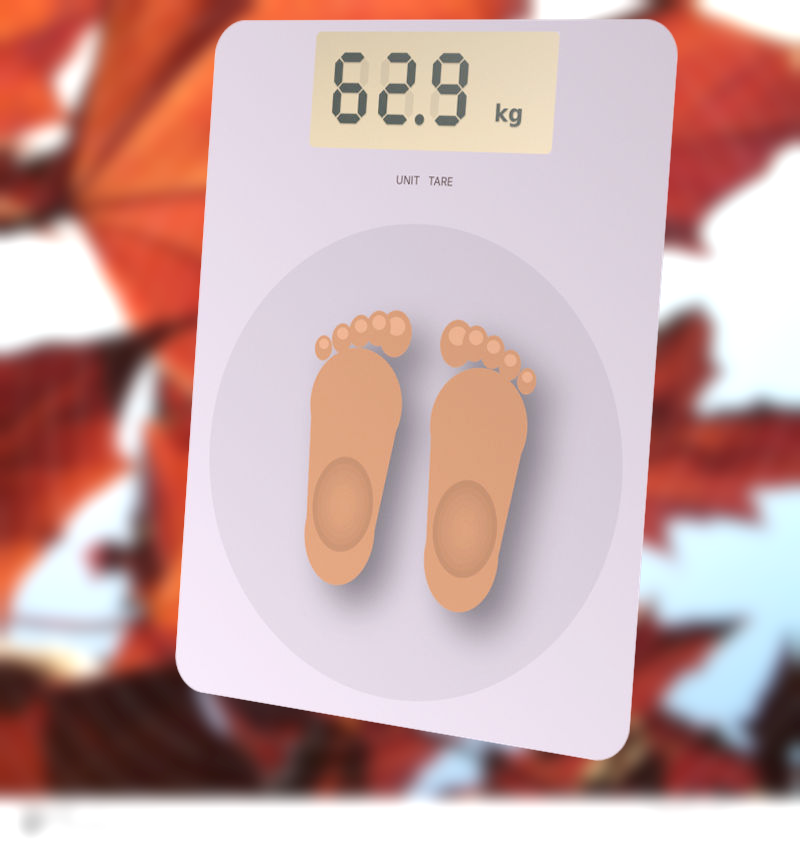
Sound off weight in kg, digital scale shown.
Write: 62.9 kg
